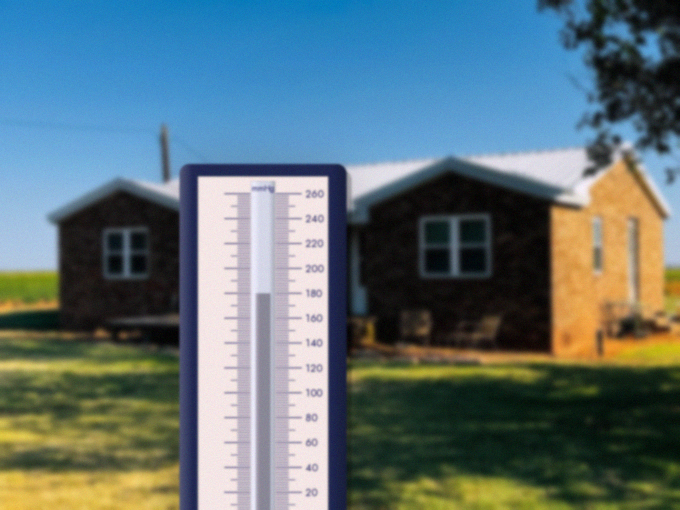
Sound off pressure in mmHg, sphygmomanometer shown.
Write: 180 mmHg
